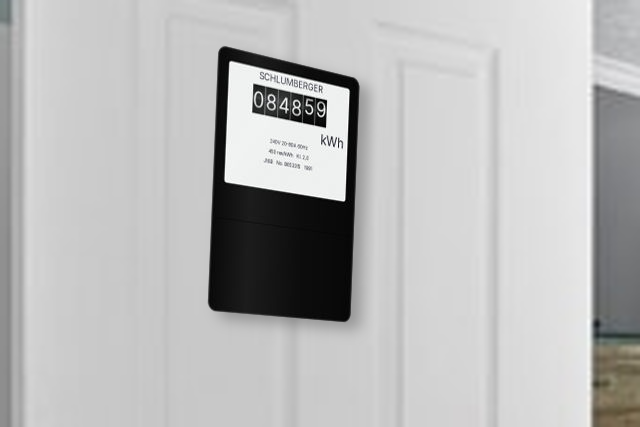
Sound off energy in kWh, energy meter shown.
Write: 84859 kWh
